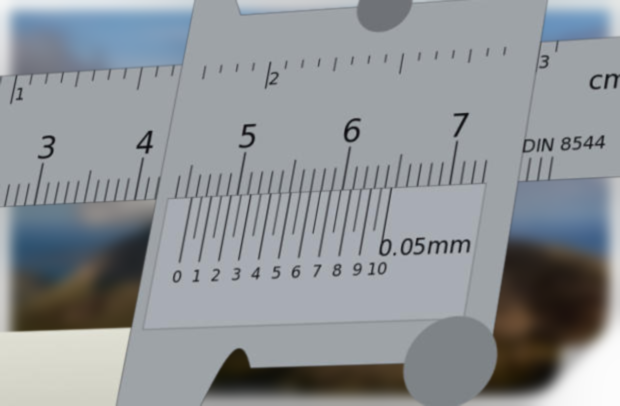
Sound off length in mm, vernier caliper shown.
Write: 45.6 mm
